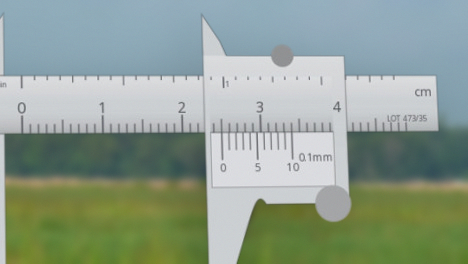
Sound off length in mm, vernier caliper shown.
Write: 25.0 mm
